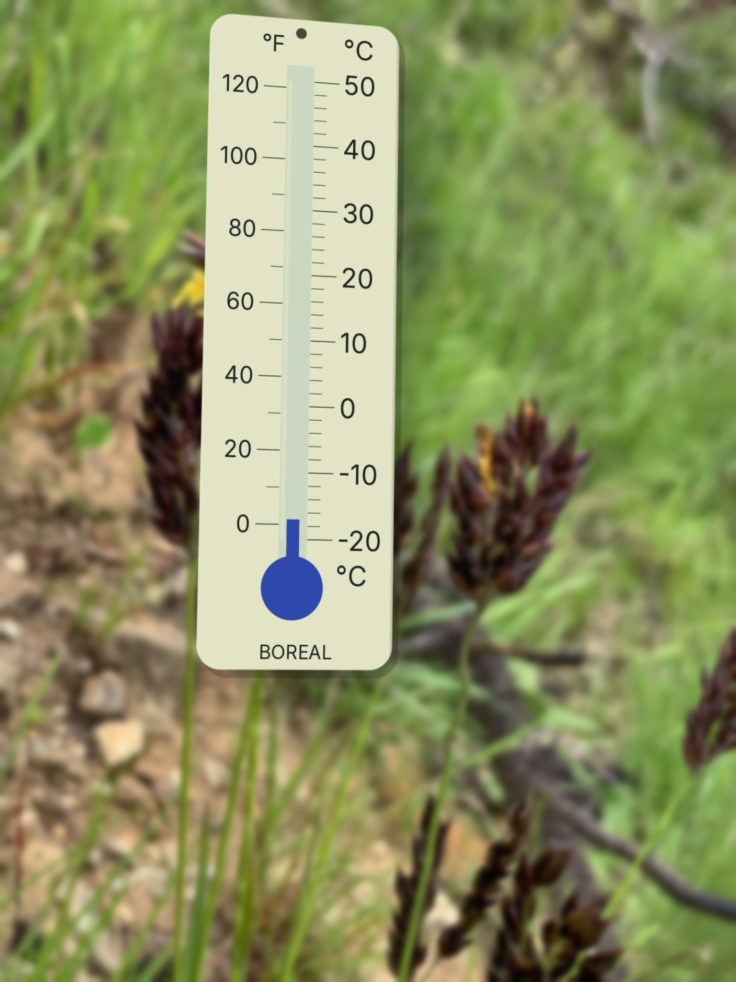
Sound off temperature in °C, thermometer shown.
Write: -17 °C
